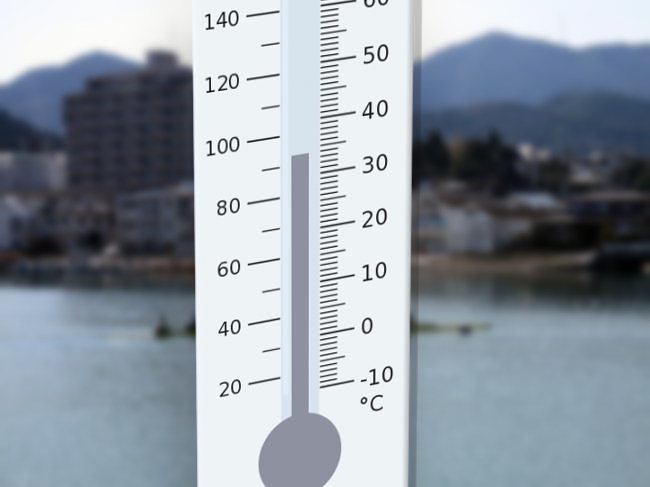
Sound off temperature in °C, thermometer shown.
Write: 34 °C
